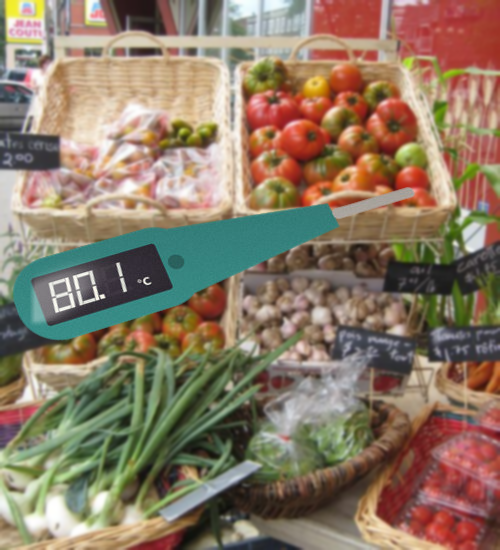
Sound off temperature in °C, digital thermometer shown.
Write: 80.1 °C
